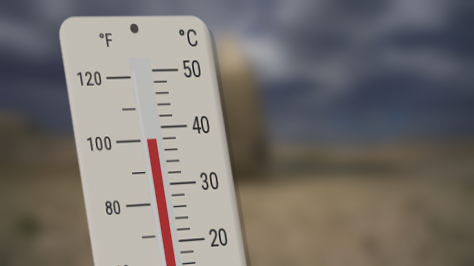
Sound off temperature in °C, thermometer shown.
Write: 38 °C
